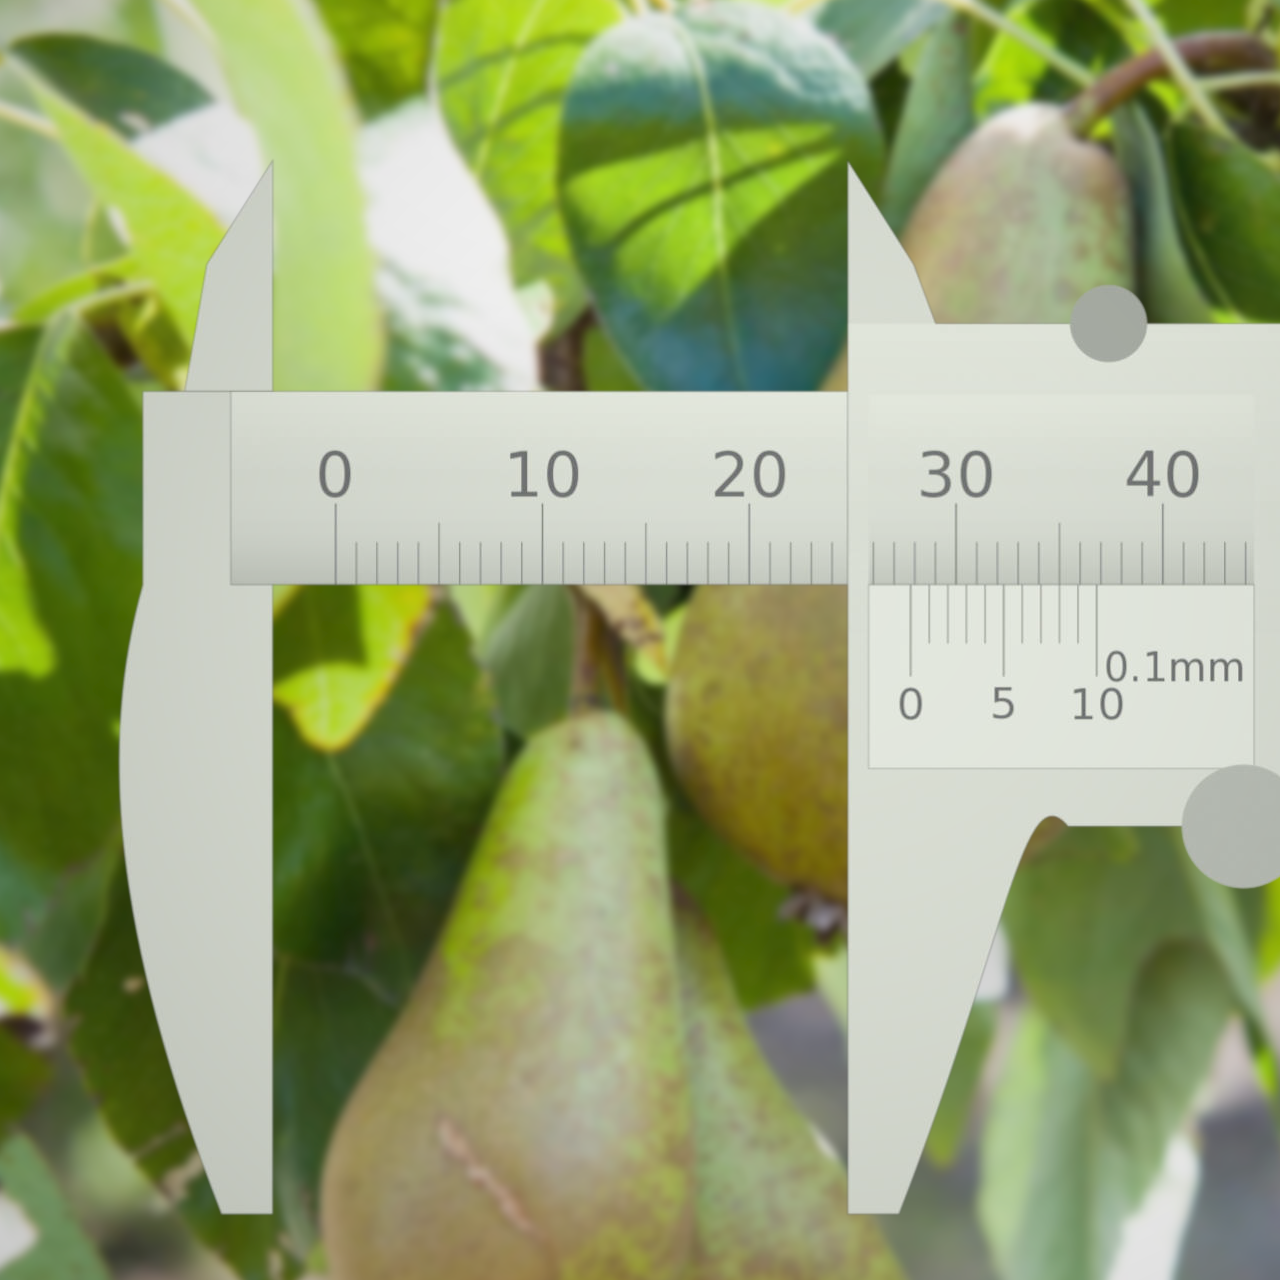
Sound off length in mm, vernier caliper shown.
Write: 27.8 mm
